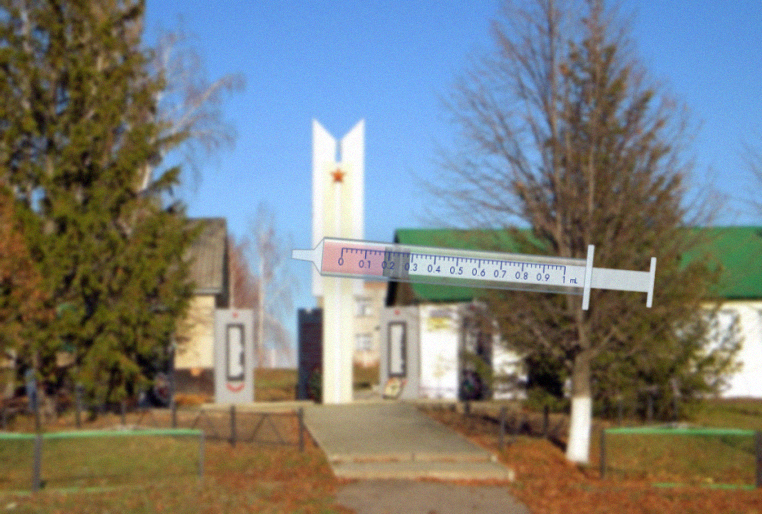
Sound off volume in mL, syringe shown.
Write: 0.18 mL
